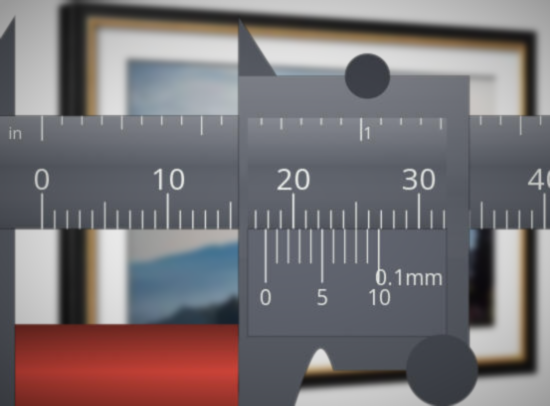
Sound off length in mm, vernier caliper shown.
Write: 17.8 mm
